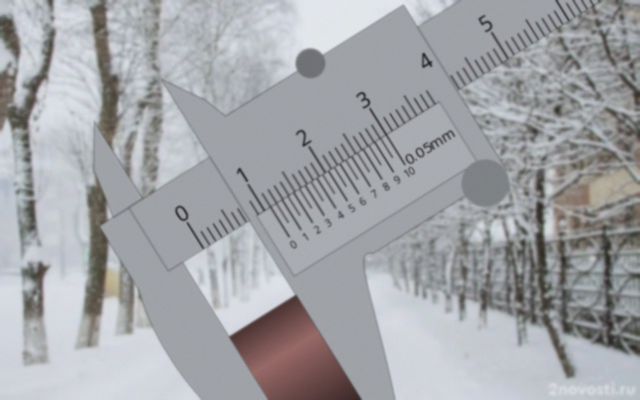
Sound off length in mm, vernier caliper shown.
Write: 11.0 mm
